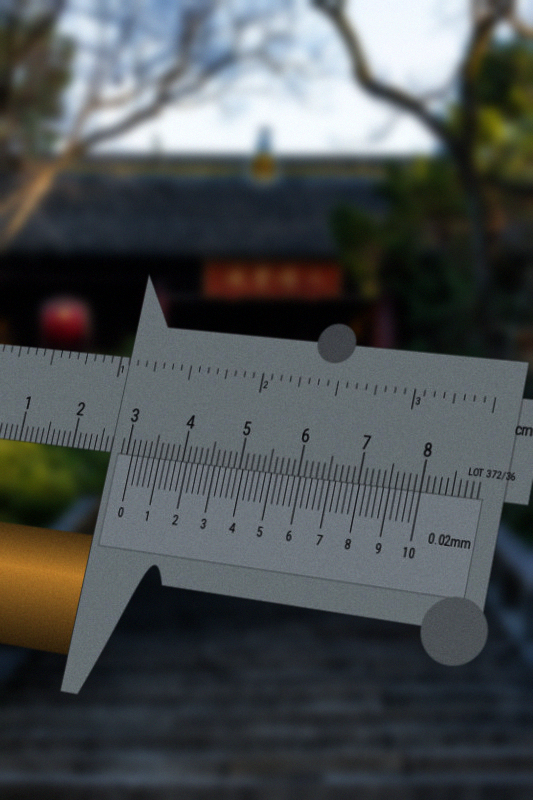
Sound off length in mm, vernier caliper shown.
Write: 31.0 mm
